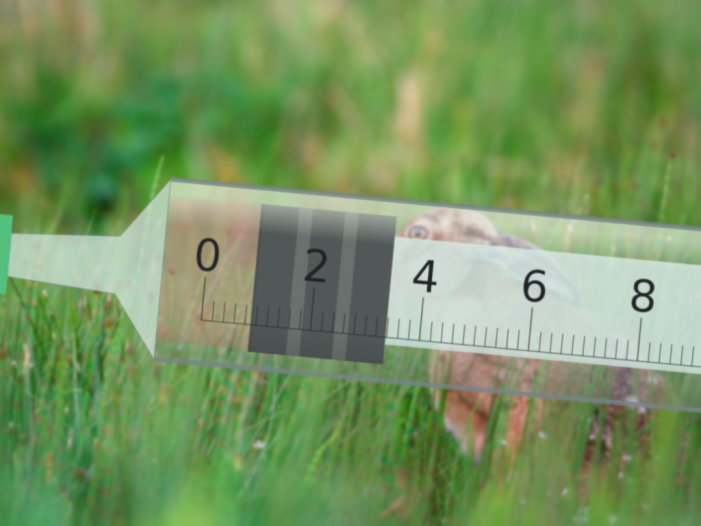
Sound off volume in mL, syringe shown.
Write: 0.9 mL
